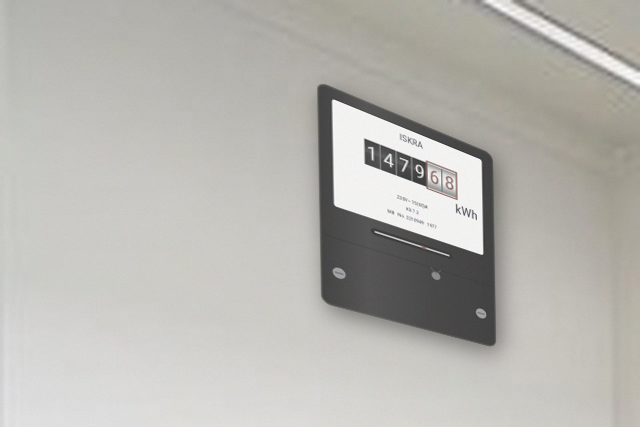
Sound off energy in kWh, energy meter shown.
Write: 1479.68 kWh
